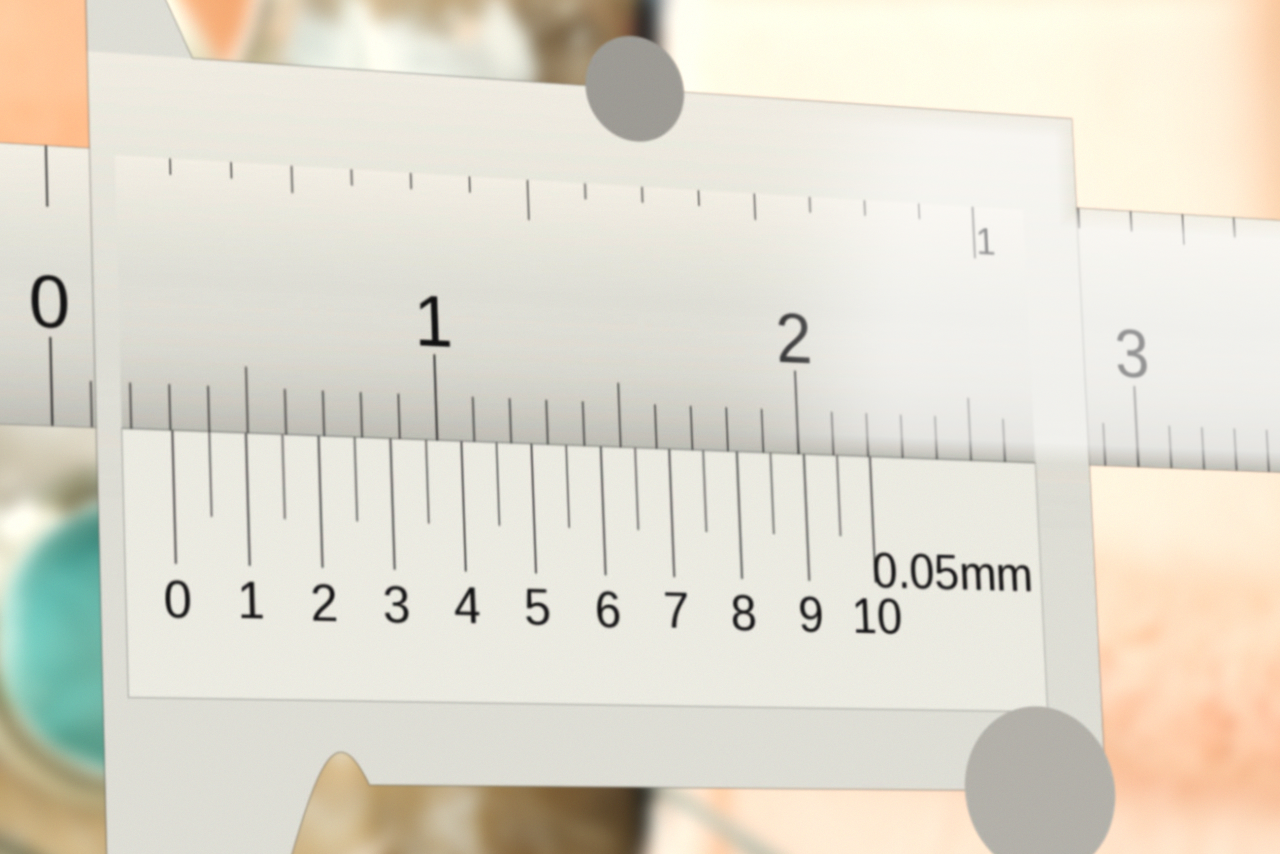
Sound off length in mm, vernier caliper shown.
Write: 3.05 mm
